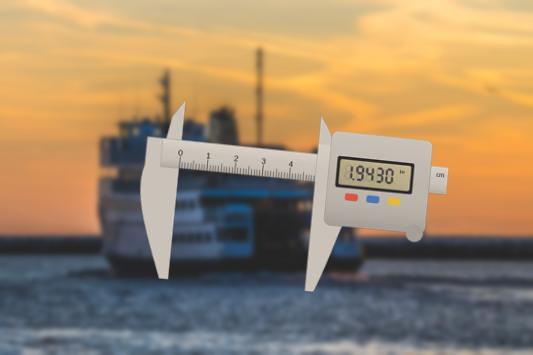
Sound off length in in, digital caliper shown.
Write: 1.9430 in
